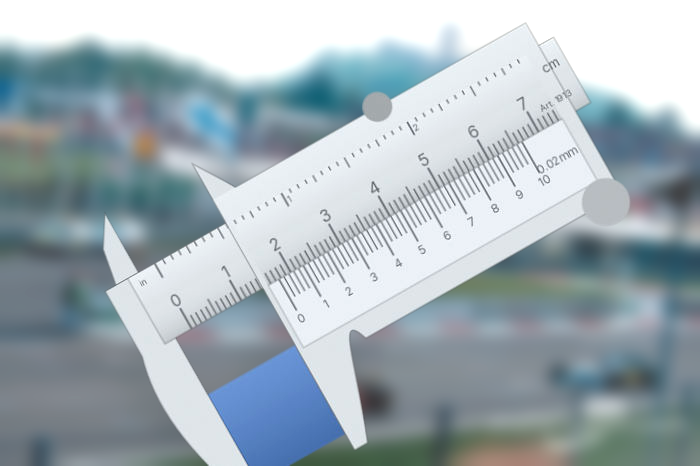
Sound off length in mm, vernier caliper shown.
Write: 17.6 mm
